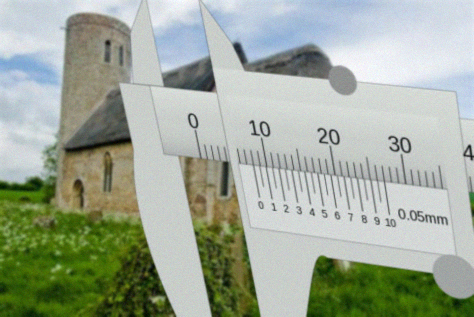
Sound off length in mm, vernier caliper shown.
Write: 8.0 mm
